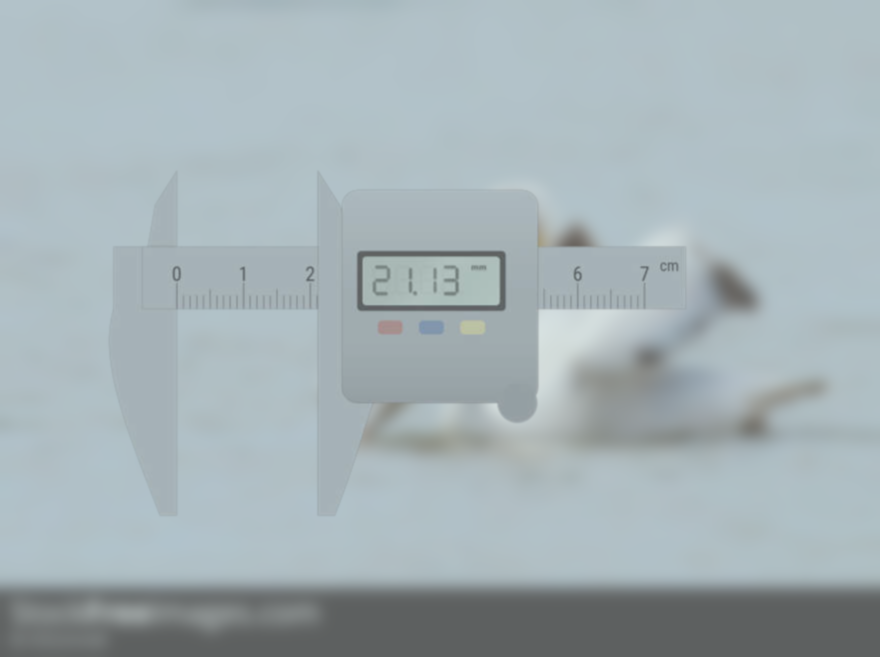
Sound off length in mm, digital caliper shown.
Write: 21.13 mm
